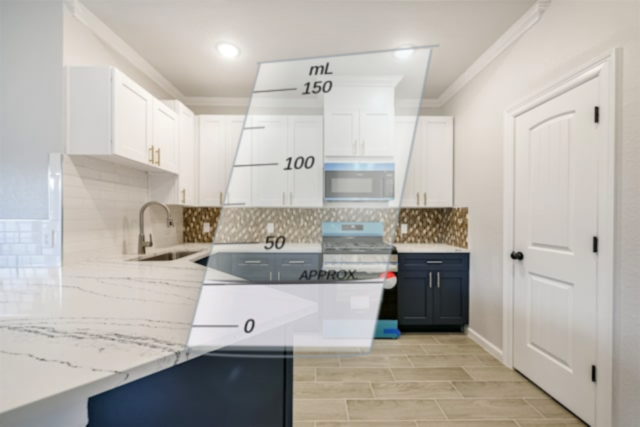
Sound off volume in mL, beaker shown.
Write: 25 mL
